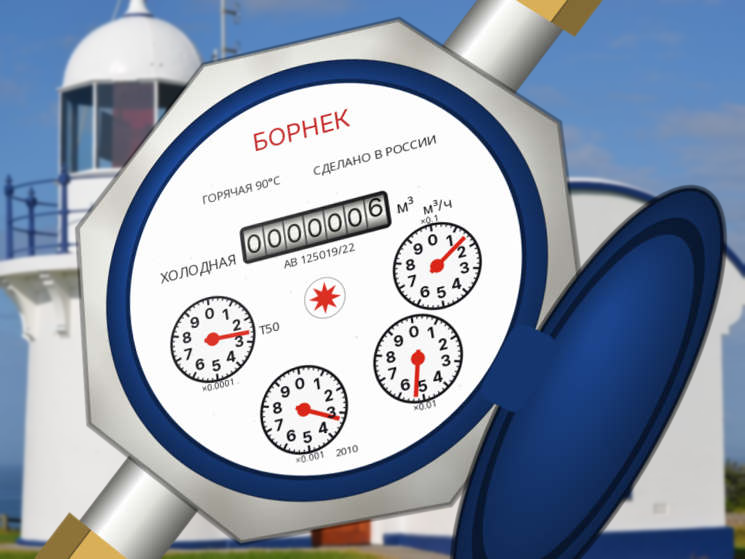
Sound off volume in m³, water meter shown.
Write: 6.1532 m³
